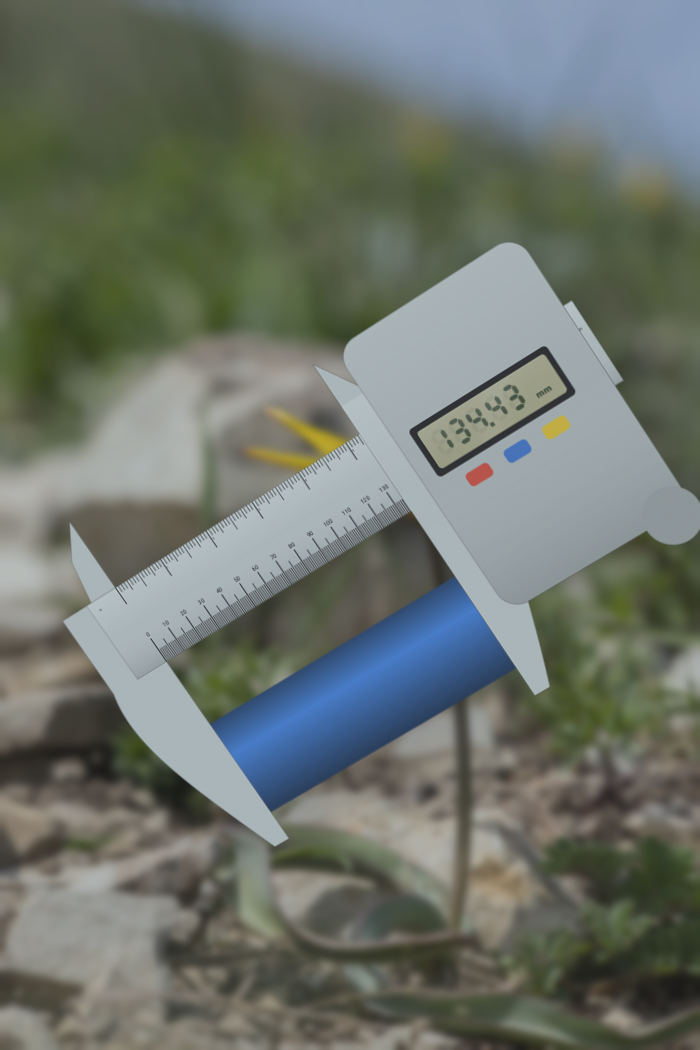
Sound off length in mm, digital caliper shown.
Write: 134.43 mm
